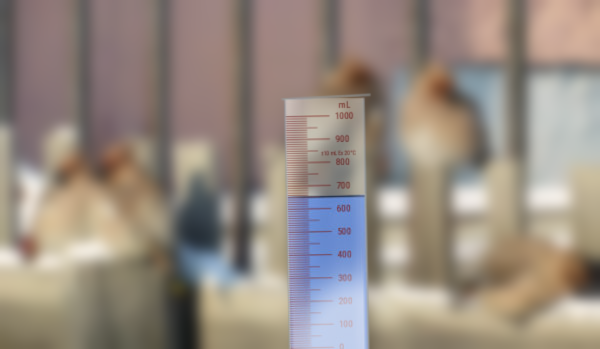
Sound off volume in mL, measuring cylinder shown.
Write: 650 mL
